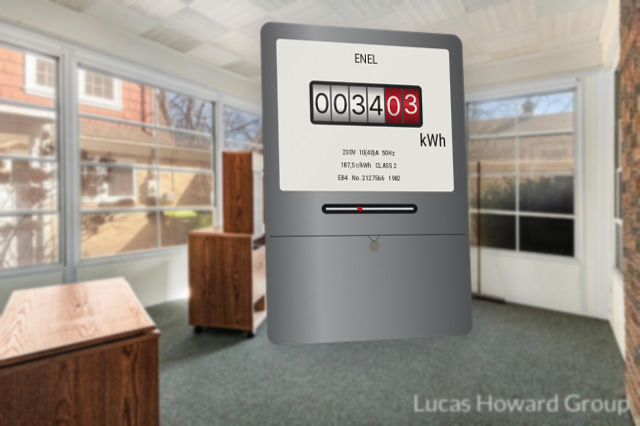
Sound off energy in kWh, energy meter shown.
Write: 34.03 kWh
